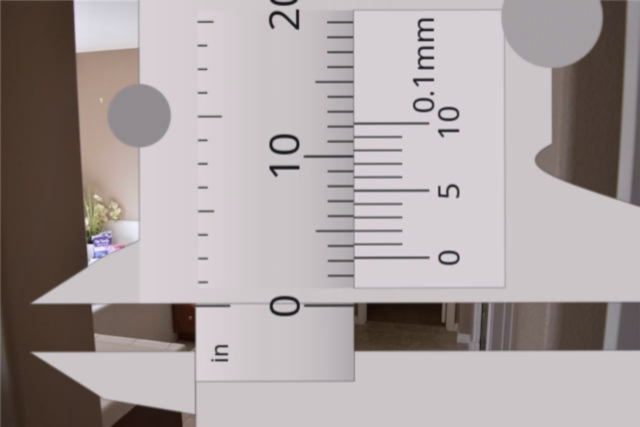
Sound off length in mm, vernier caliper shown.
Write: 3.2 mm
